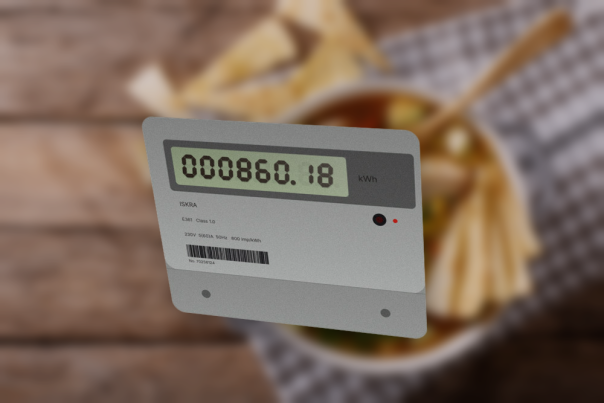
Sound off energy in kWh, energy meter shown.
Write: 860.18 kWh
